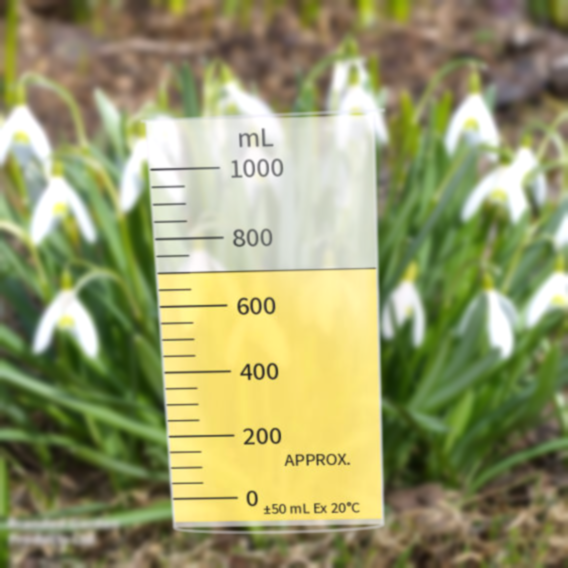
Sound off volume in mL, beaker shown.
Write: 700 mL
